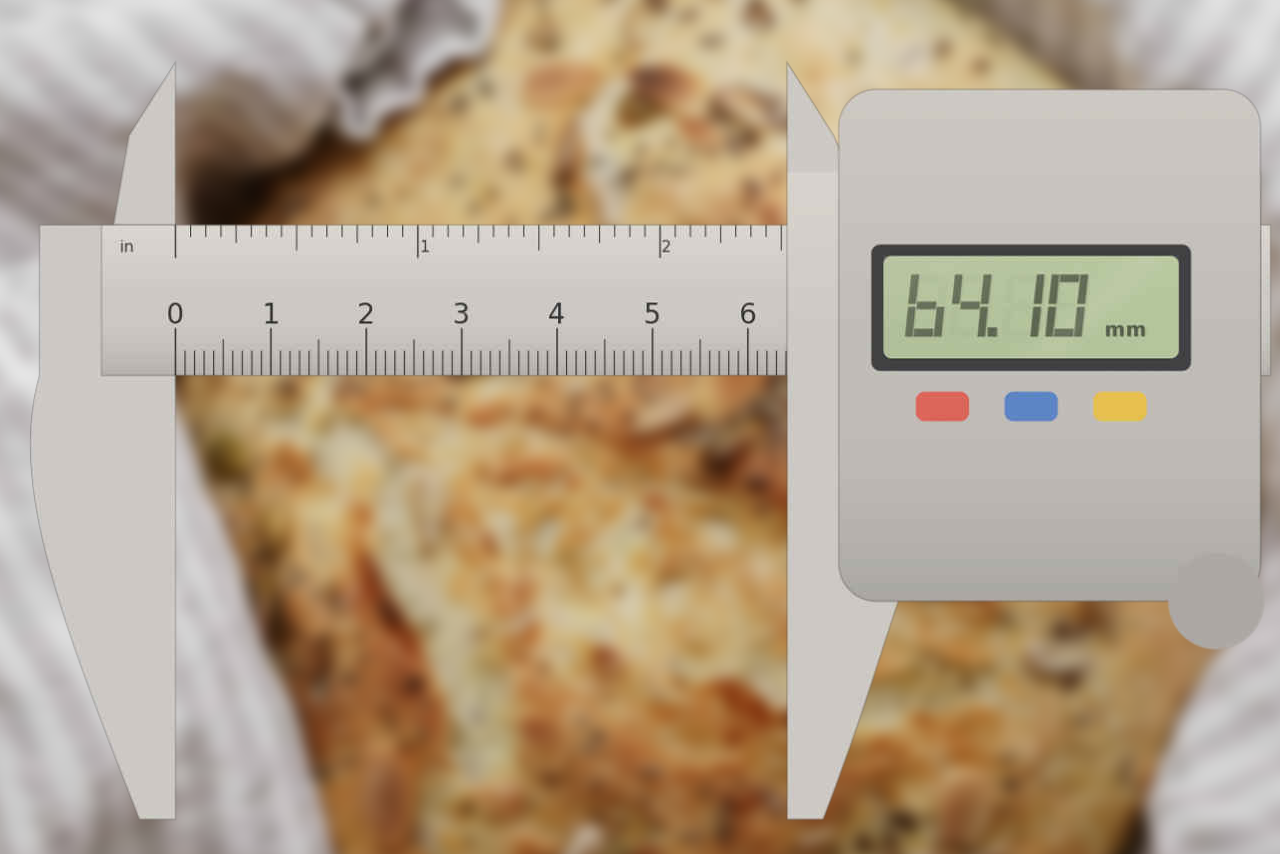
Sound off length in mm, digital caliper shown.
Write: 64.10 mm
